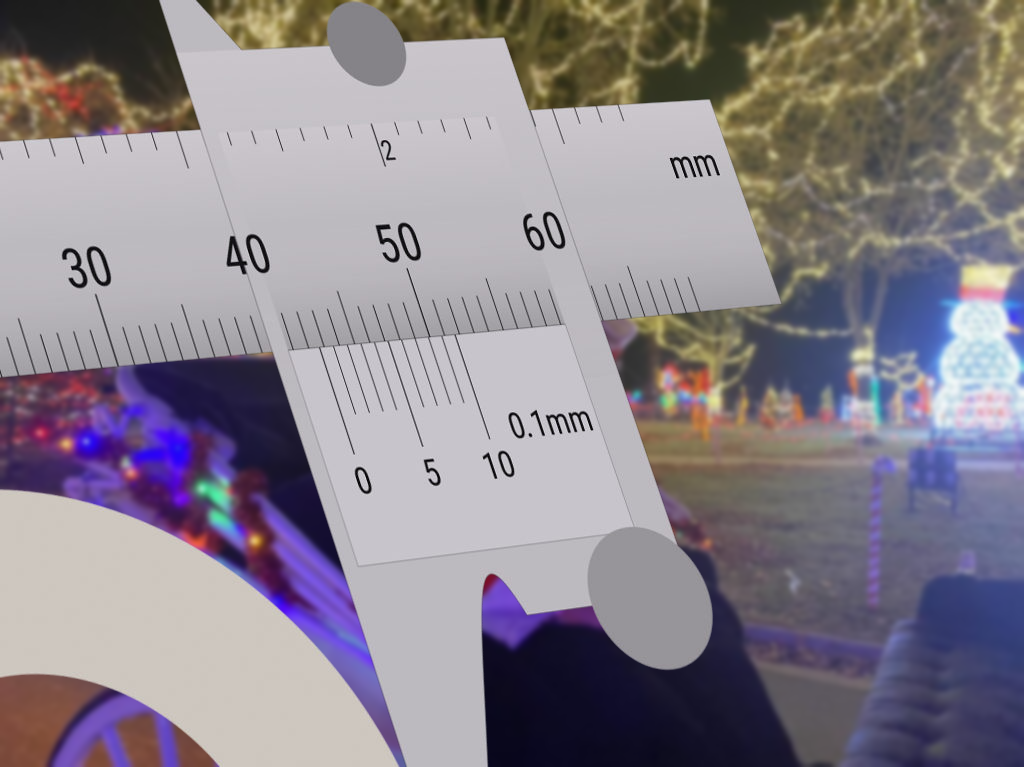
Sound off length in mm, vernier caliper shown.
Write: 42.7 mm
